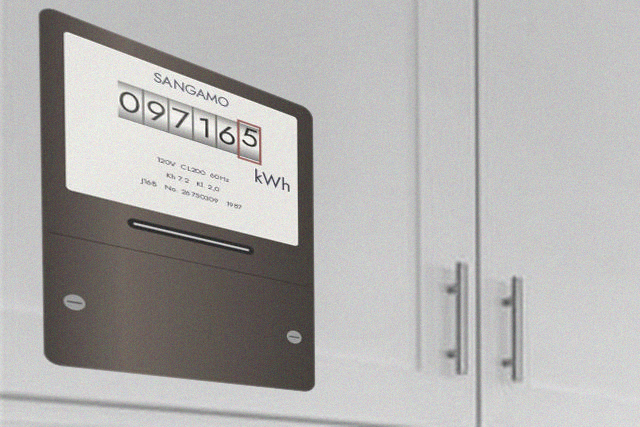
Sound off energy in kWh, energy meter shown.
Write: 9716.5 kWh
